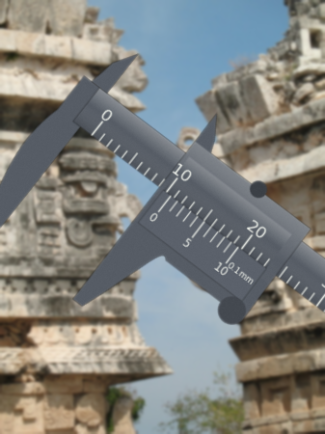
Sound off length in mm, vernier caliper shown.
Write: 10.6 mm
